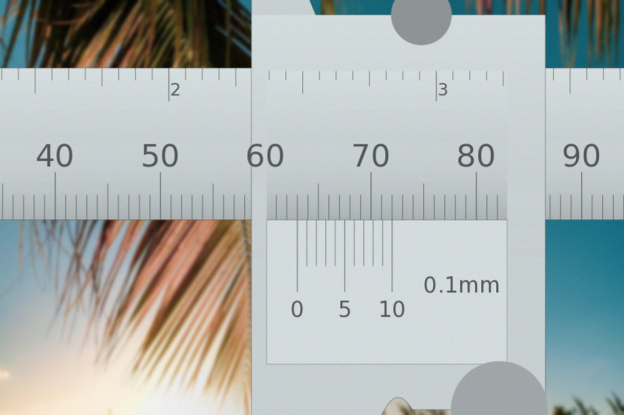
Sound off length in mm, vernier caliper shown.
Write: 63.0 mm
